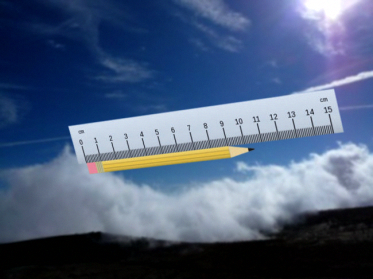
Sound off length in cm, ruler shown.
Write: 10.5 cm
